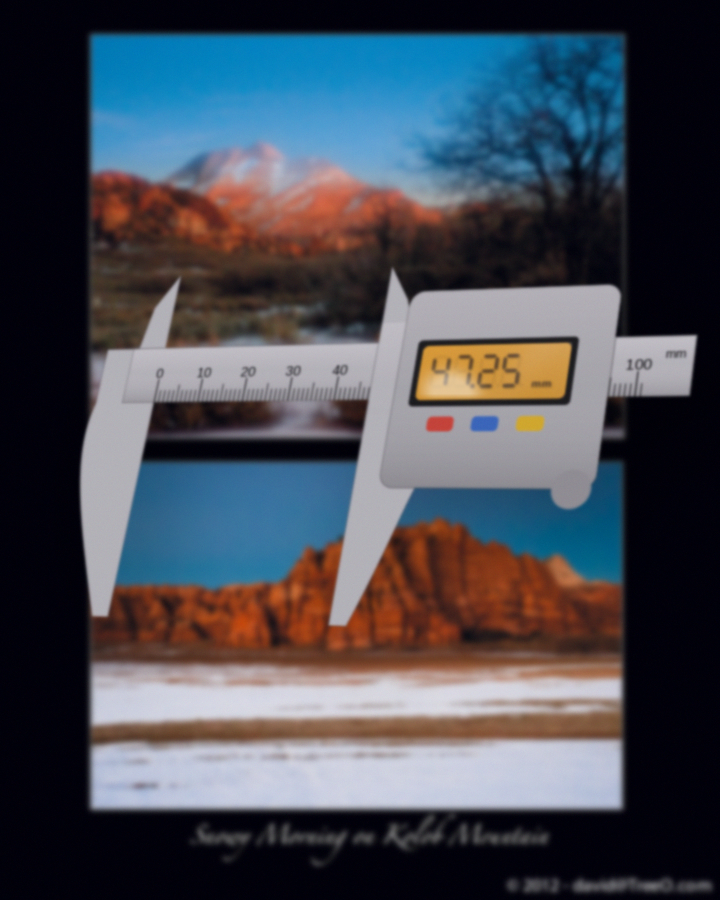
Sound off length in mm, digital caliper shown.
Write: 47.25 mm
